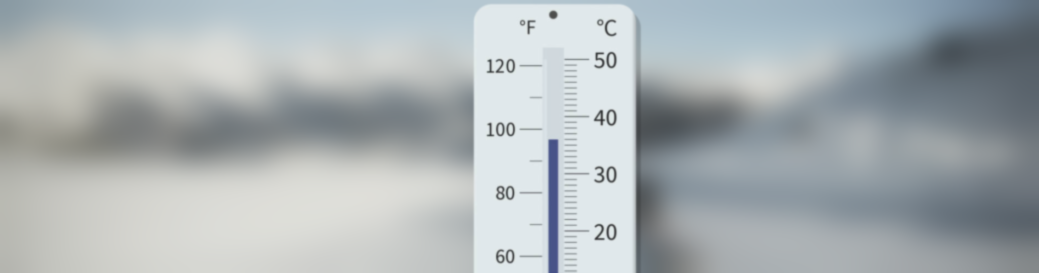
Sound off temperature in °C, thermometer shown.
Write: 36 °C
